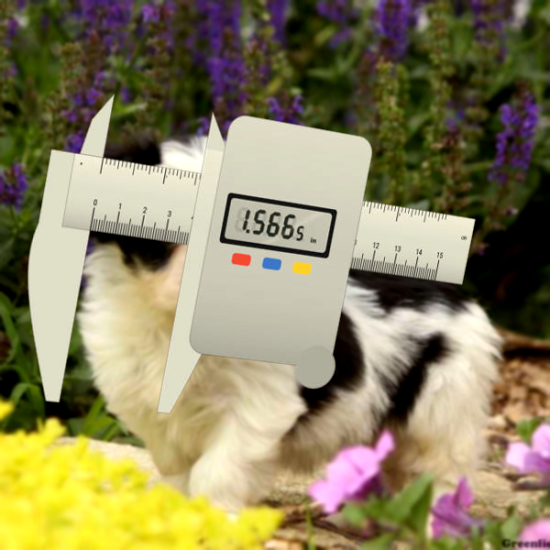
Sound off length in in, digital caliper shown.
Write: 1.5665 in
